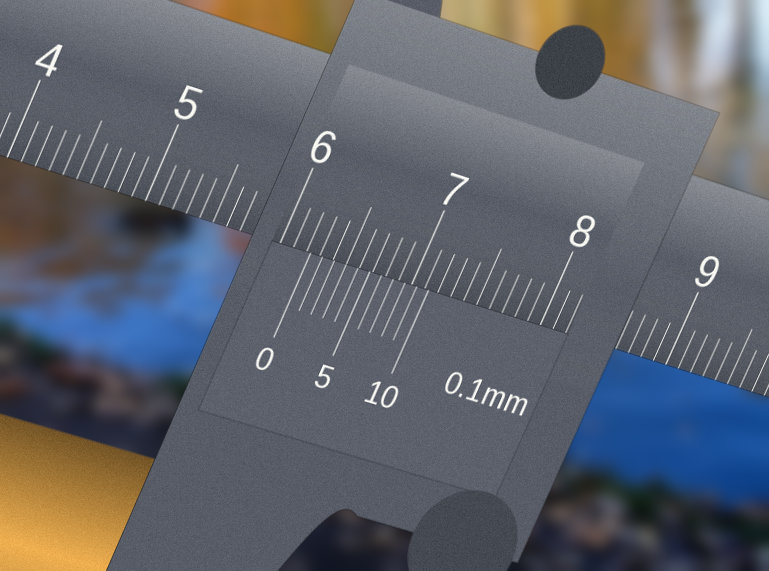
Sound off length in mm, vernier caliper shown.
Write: 62.3 mm
